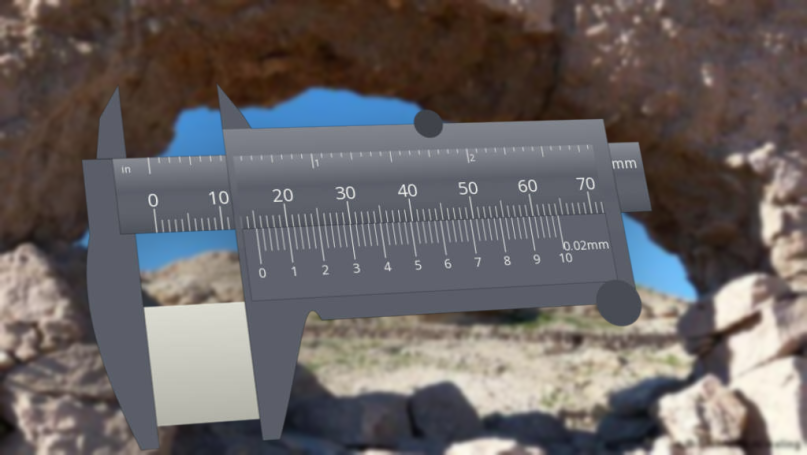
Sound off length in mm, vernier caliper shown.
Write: 15.2 mm
